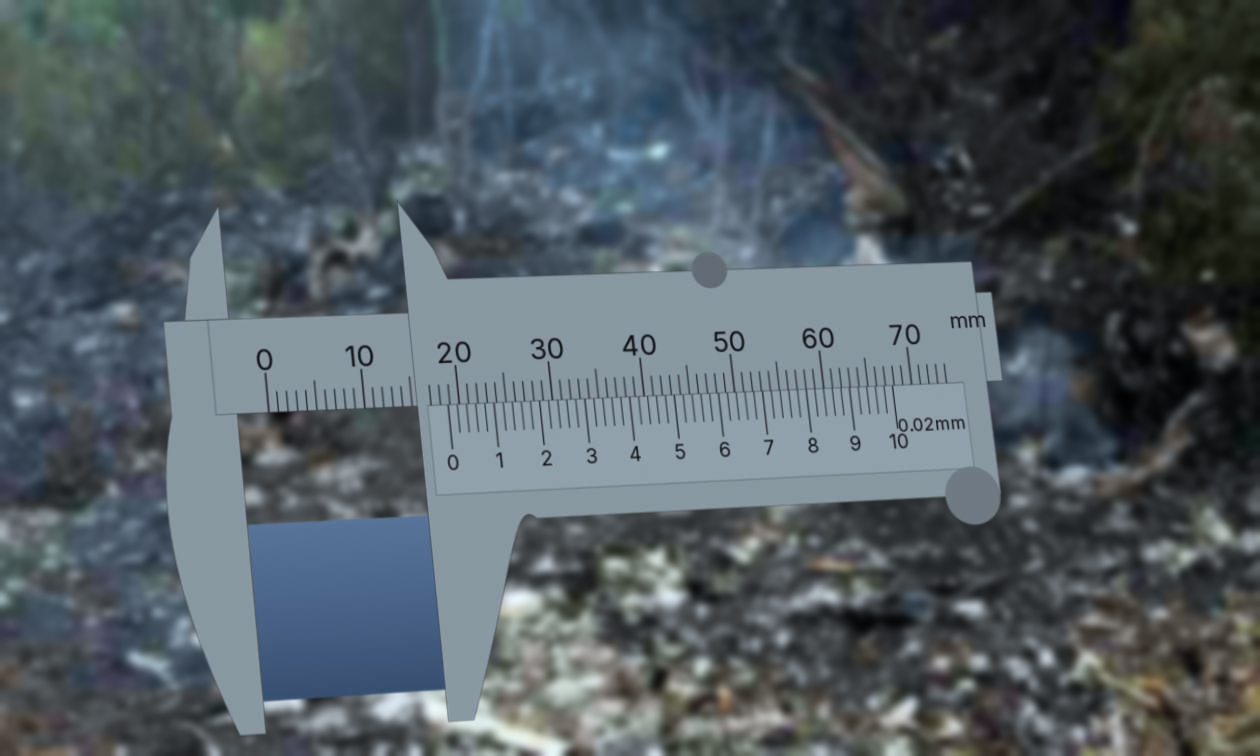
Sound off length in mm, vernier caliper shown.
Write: 18.8 mm
